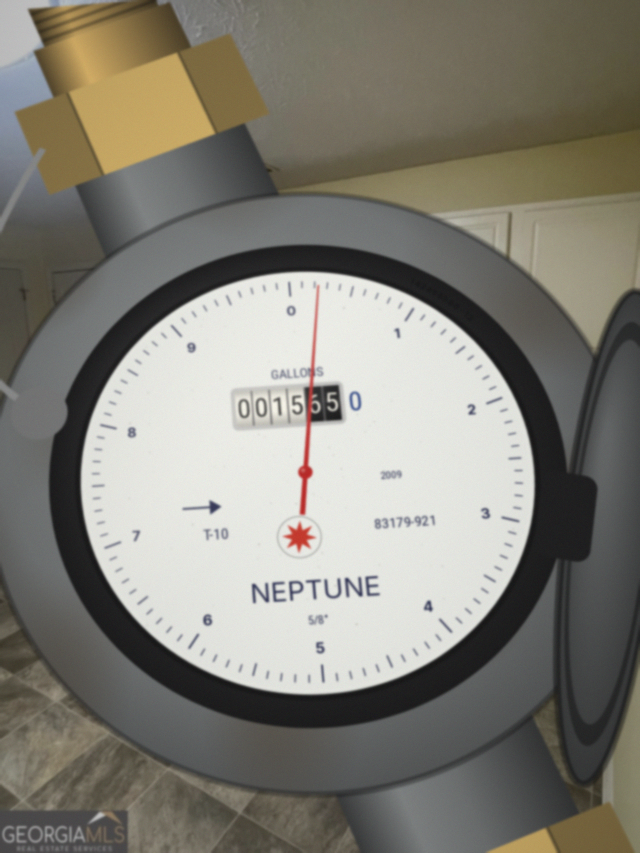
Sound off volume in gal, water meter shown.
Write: 15650.2 gal
